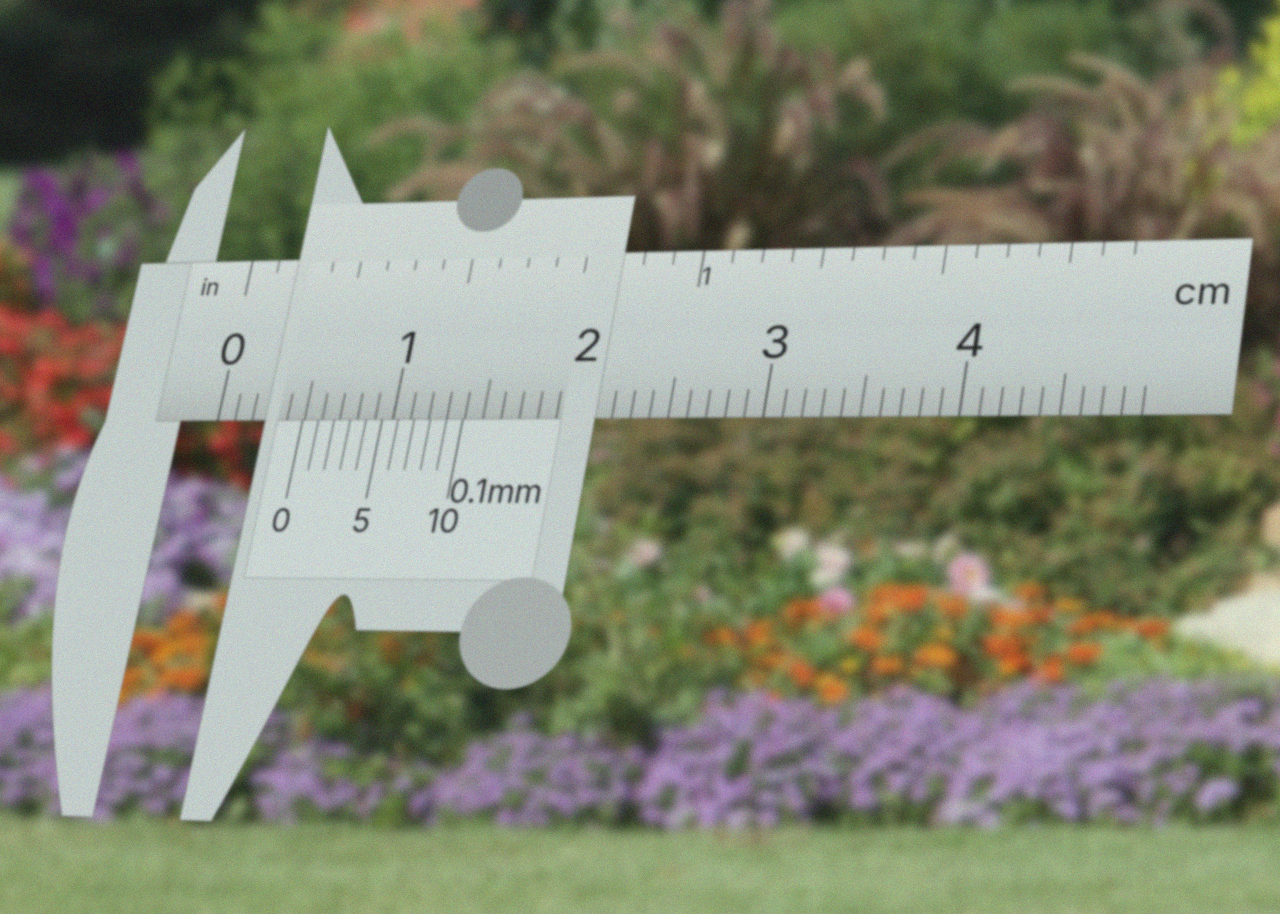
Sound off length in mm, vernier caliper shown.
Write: 4.9 mm
